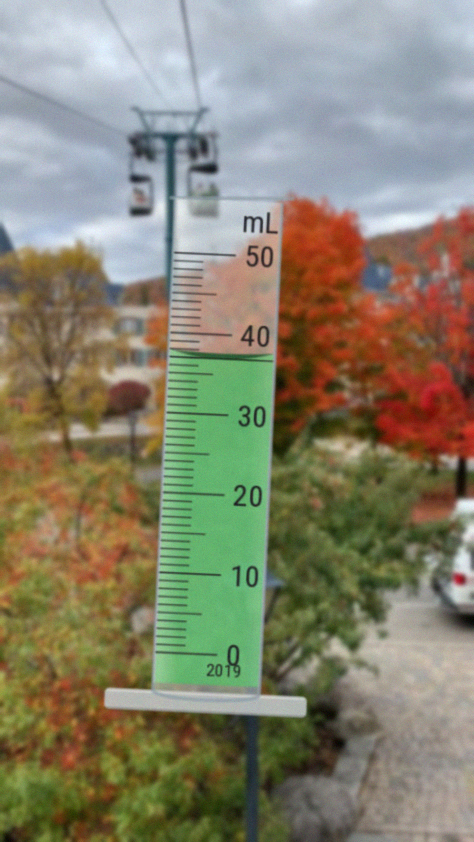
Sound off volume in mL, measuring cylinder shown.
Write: 37 mL
